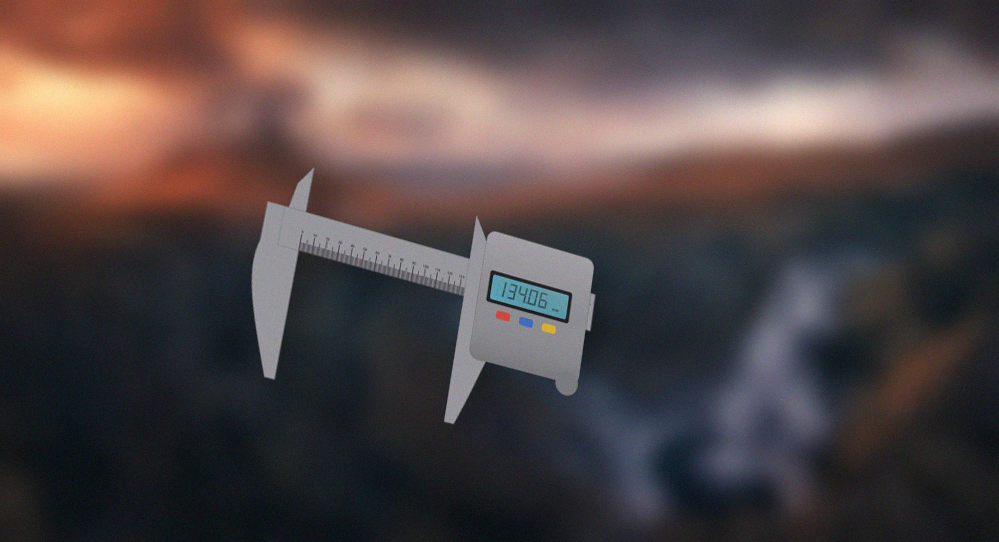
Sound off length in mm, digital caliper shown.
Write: 134.06 mm
